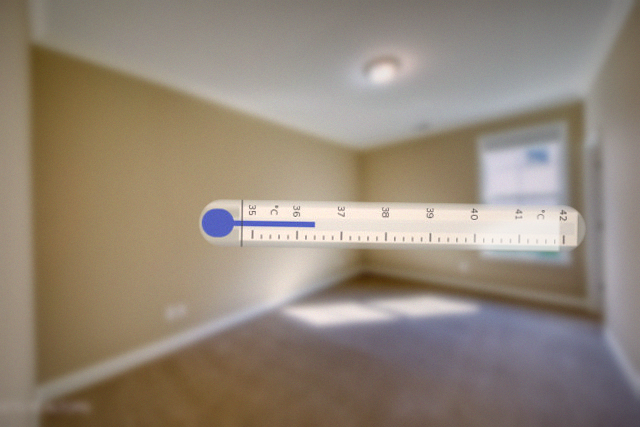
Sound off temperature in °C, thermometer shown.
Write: 36.4 °C
